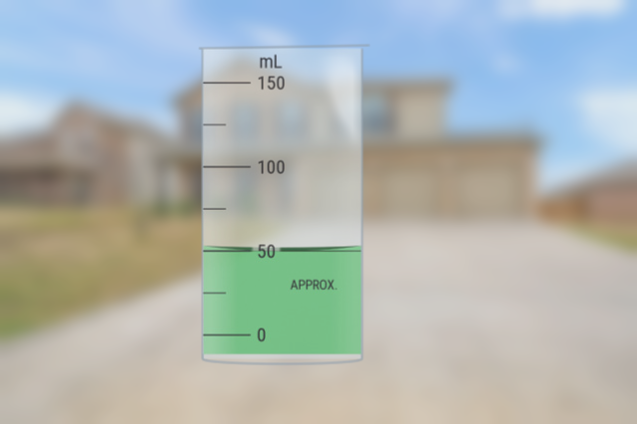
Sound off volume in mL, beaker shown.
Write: 50 mL
